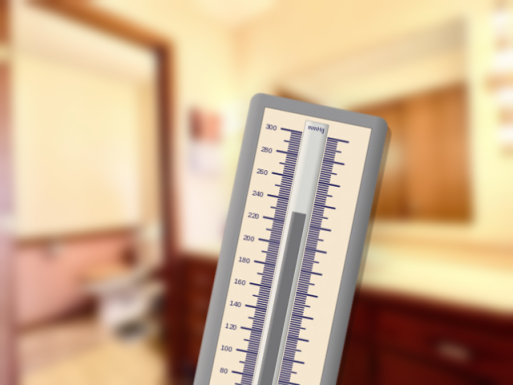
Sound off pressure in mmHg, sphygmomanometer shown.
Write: 230 mmHg
